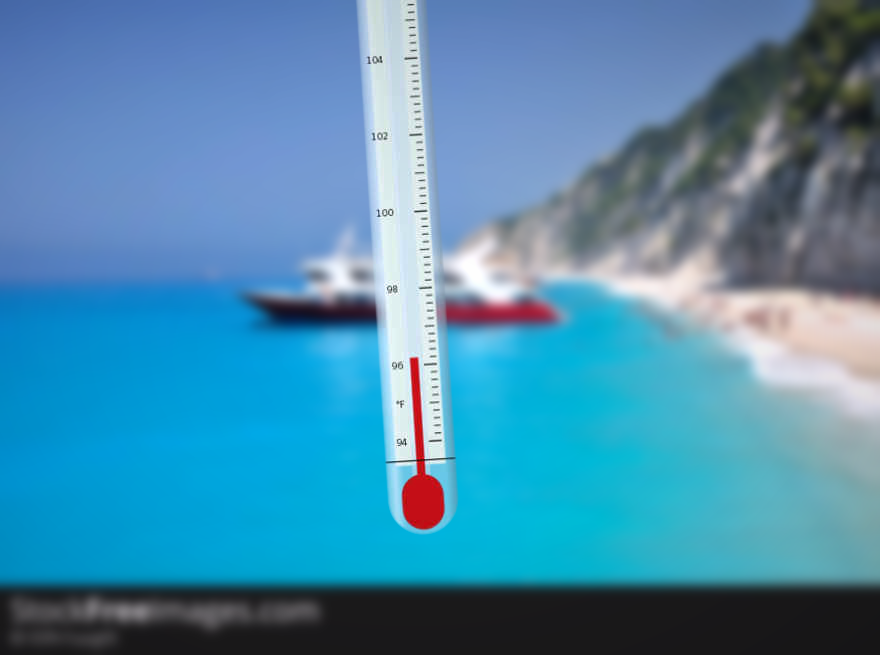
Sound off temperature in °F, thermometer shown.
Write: 96.2 °F
